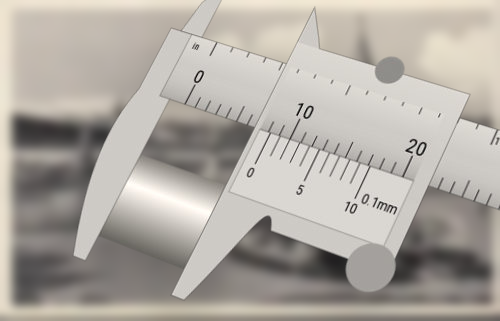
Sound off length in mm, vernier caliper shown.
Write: 8.2 mm
